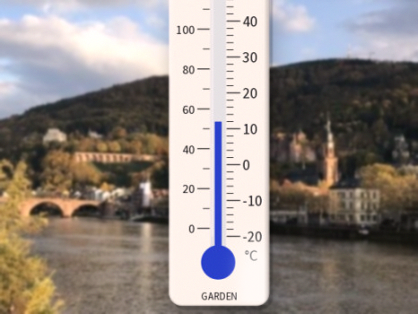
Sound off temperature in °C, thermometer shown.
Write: 12 °C
